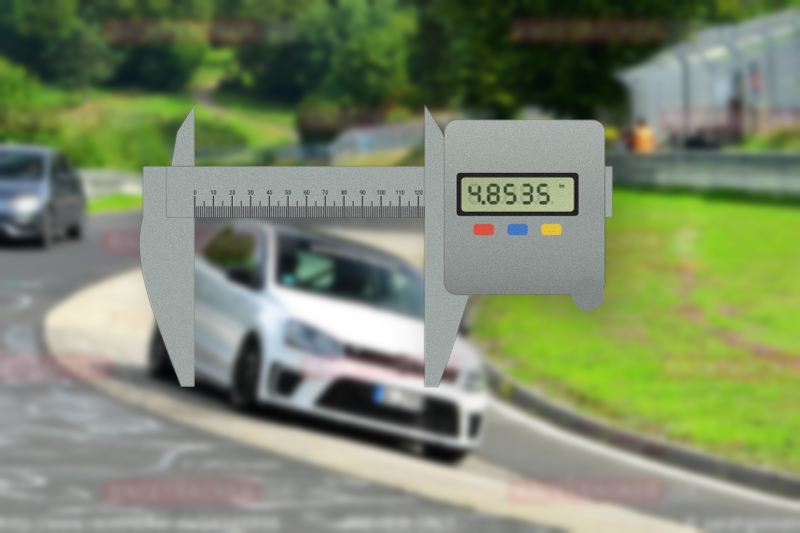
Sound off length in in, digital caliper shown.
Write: 4.8535 in
